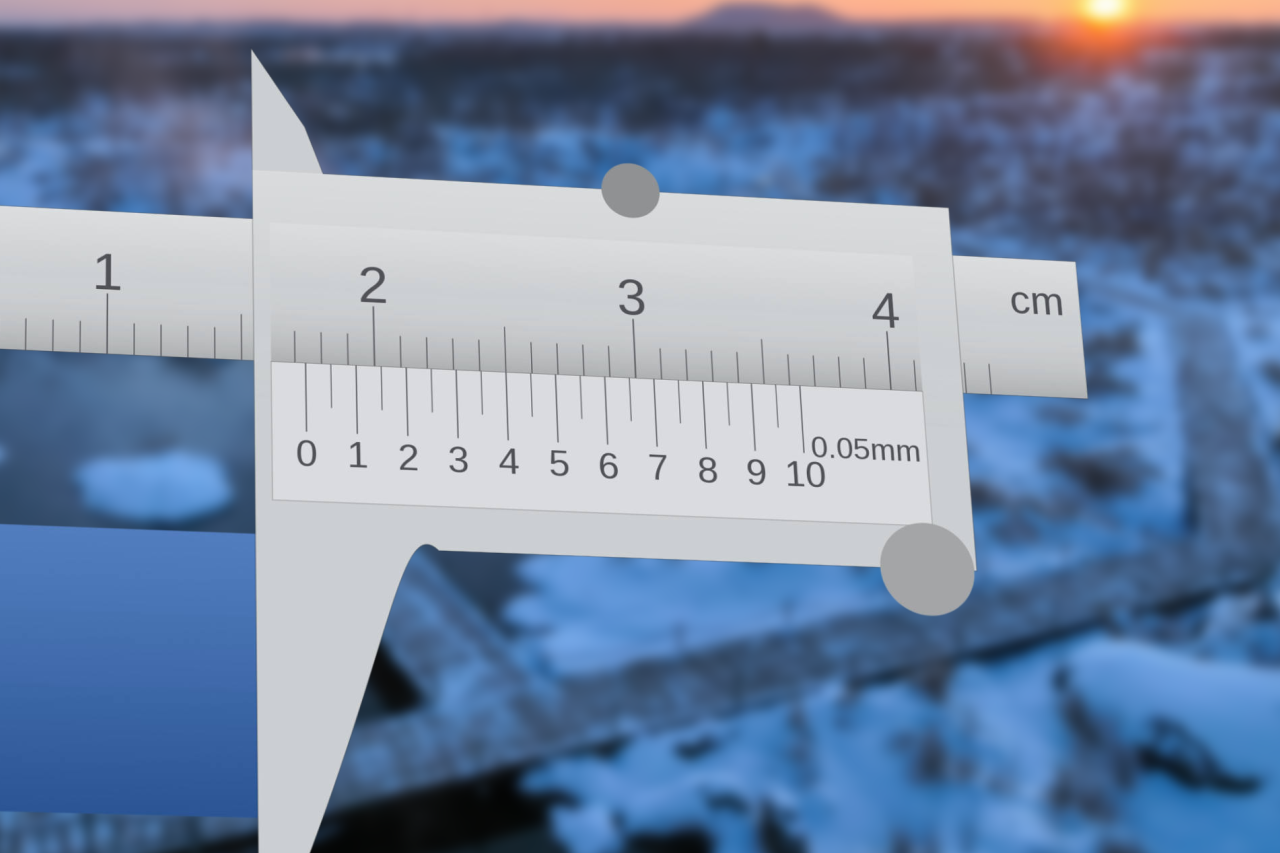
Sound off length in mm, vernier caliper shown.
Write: 17.40 mm
